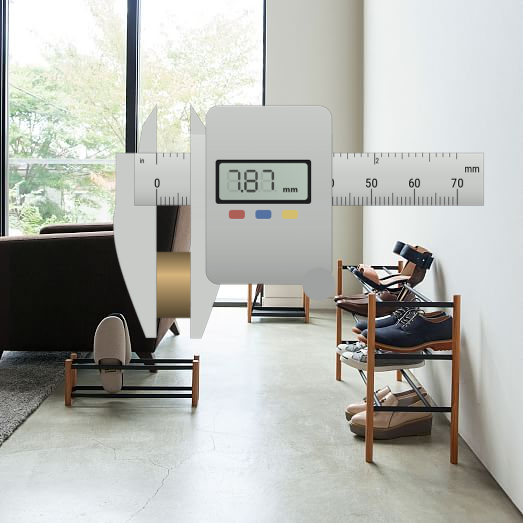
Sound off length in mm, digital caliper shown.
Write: 7.87 mm
